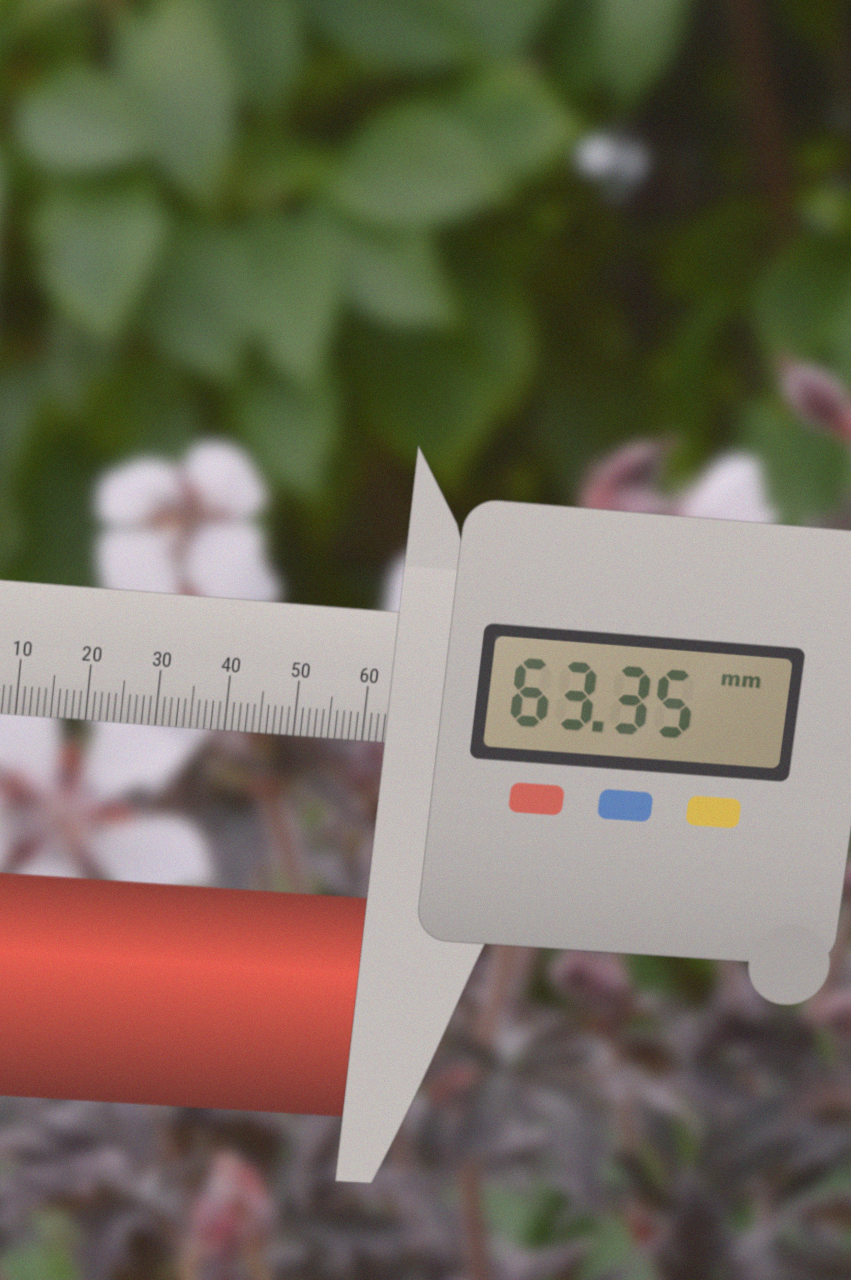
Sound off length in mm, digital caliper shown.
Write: 63.35 mm
